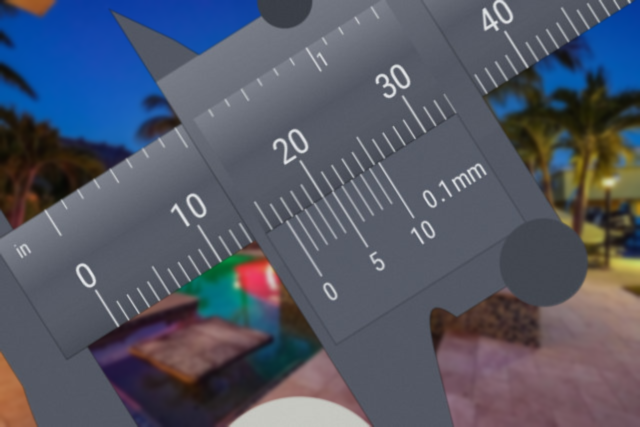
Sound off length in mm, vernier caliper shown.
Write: 16.4 mm
